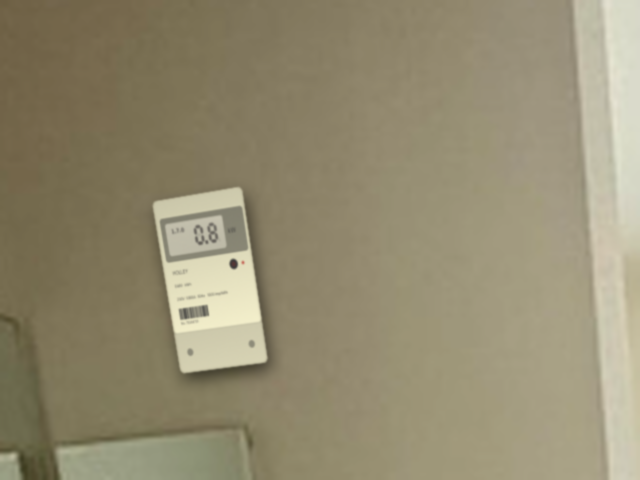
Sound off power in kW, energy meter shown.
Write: 0.8 kW
